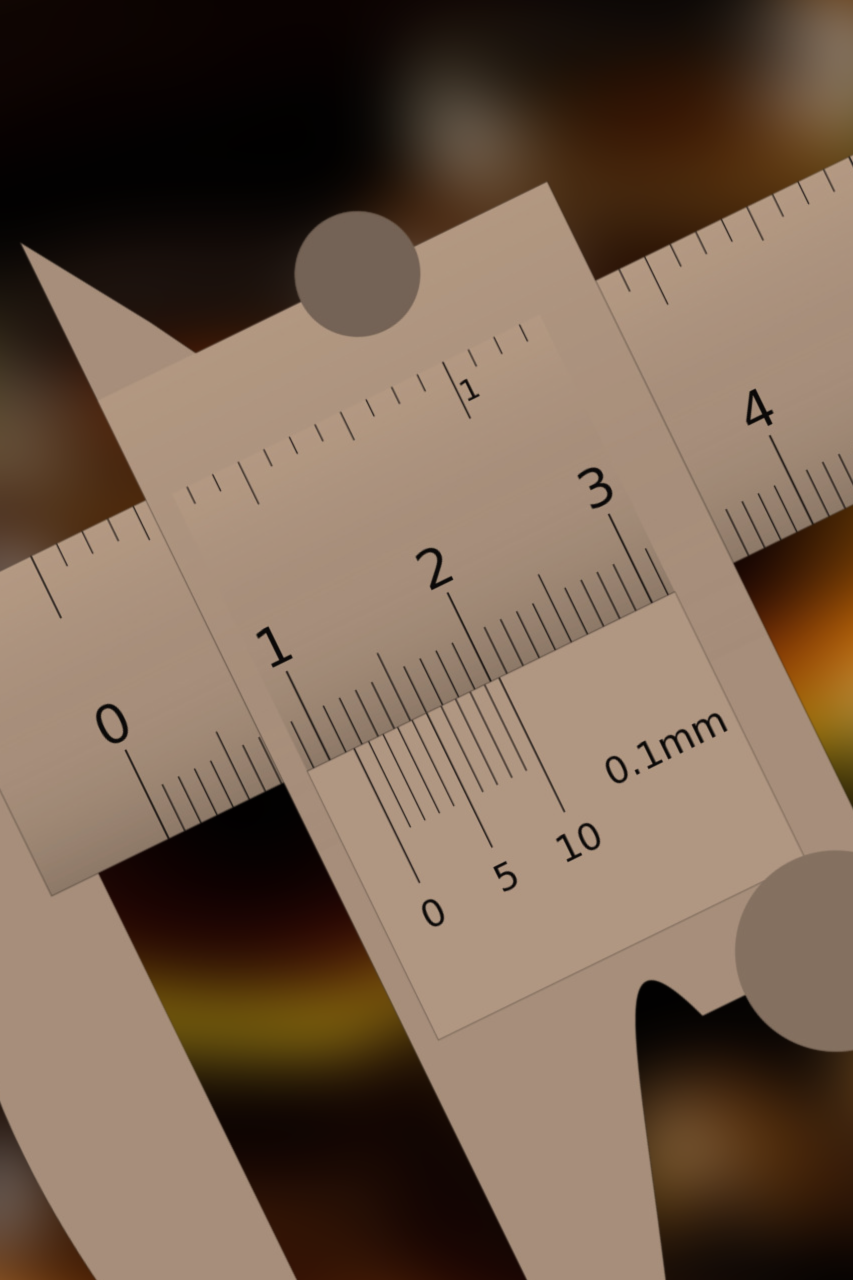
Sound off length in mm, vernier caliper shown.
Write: 11.5 mm
